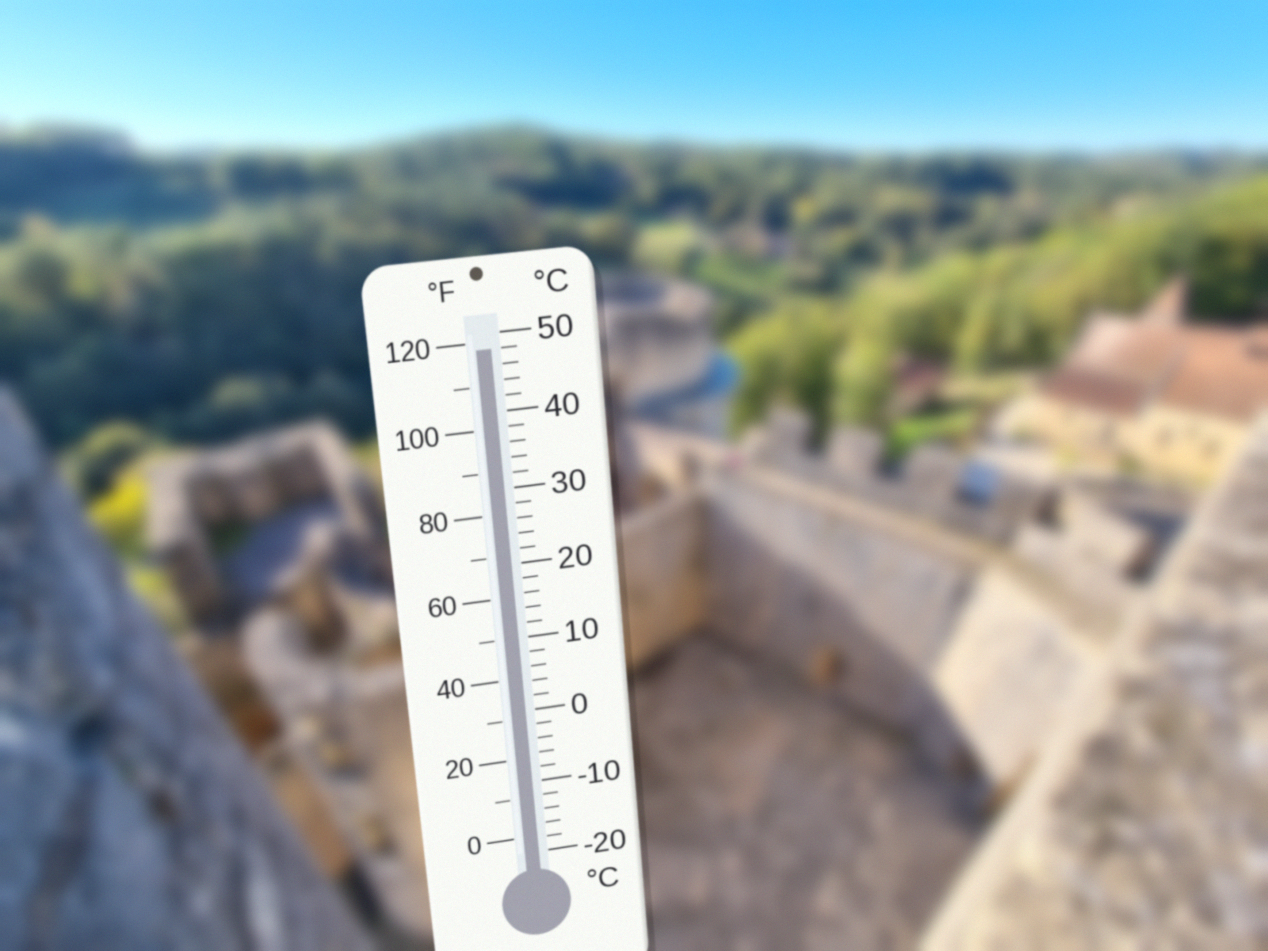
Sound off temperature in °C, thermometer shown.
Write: 48 °C
